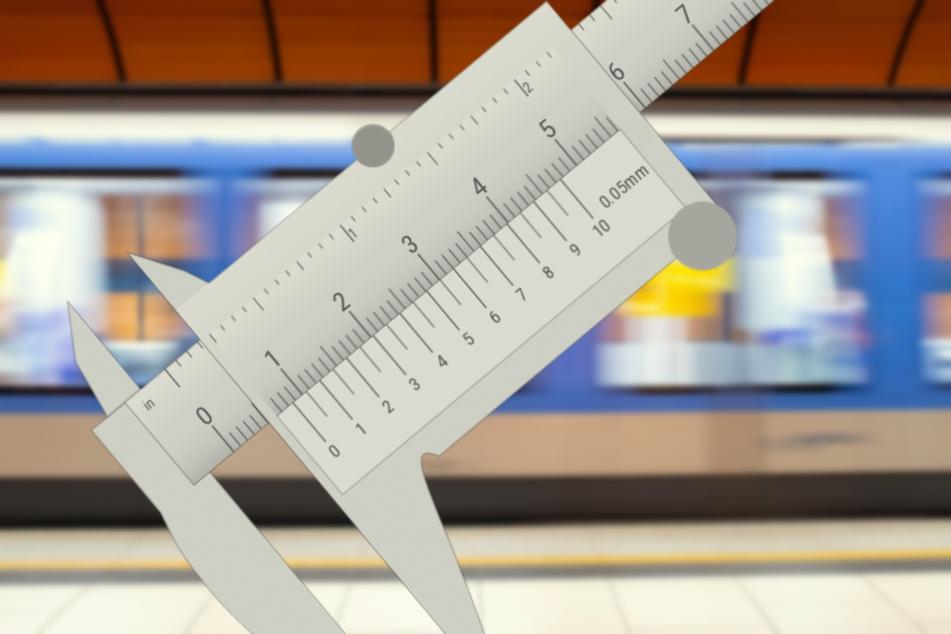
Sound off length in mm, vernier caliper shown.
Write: 8.6 mm
